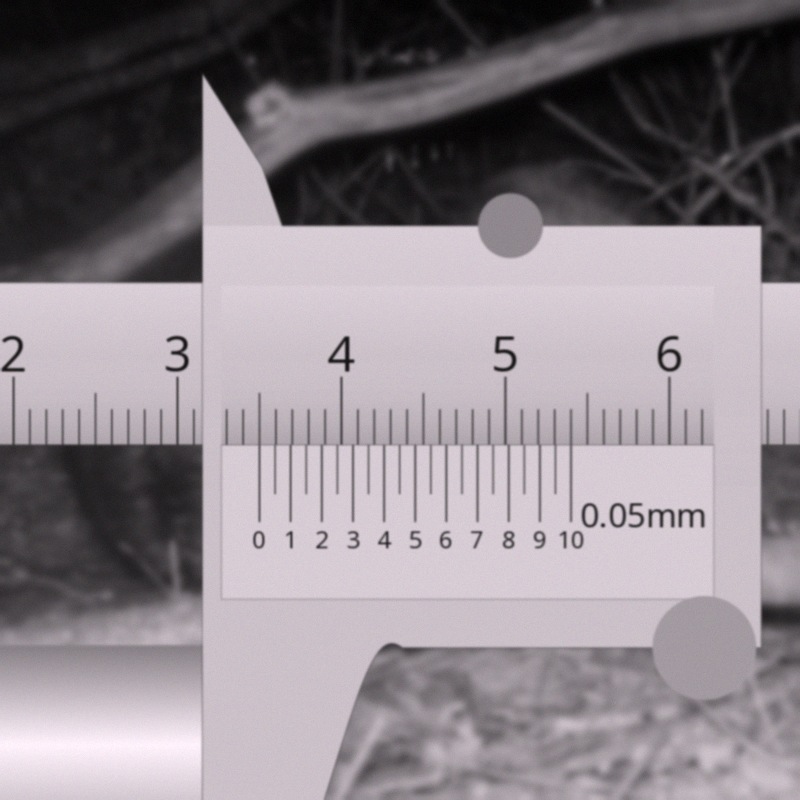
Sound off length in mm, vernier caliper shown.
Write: 35.0 mm
